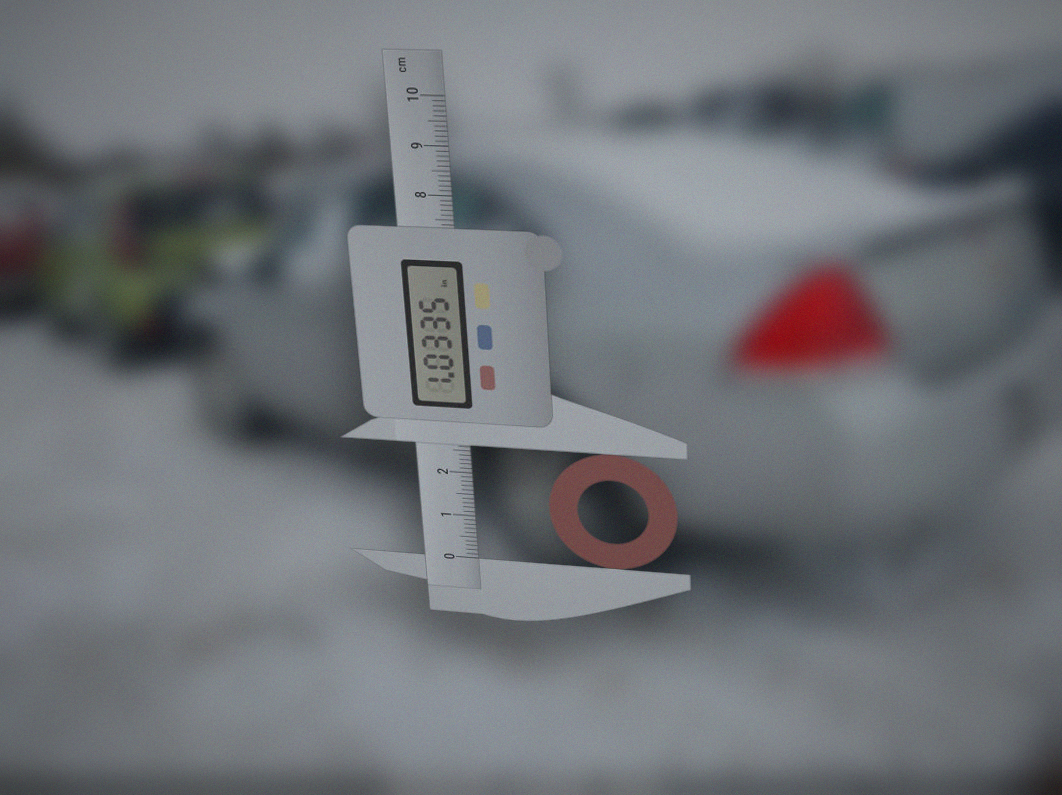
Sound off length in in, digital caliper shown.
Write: 1.0335 in
